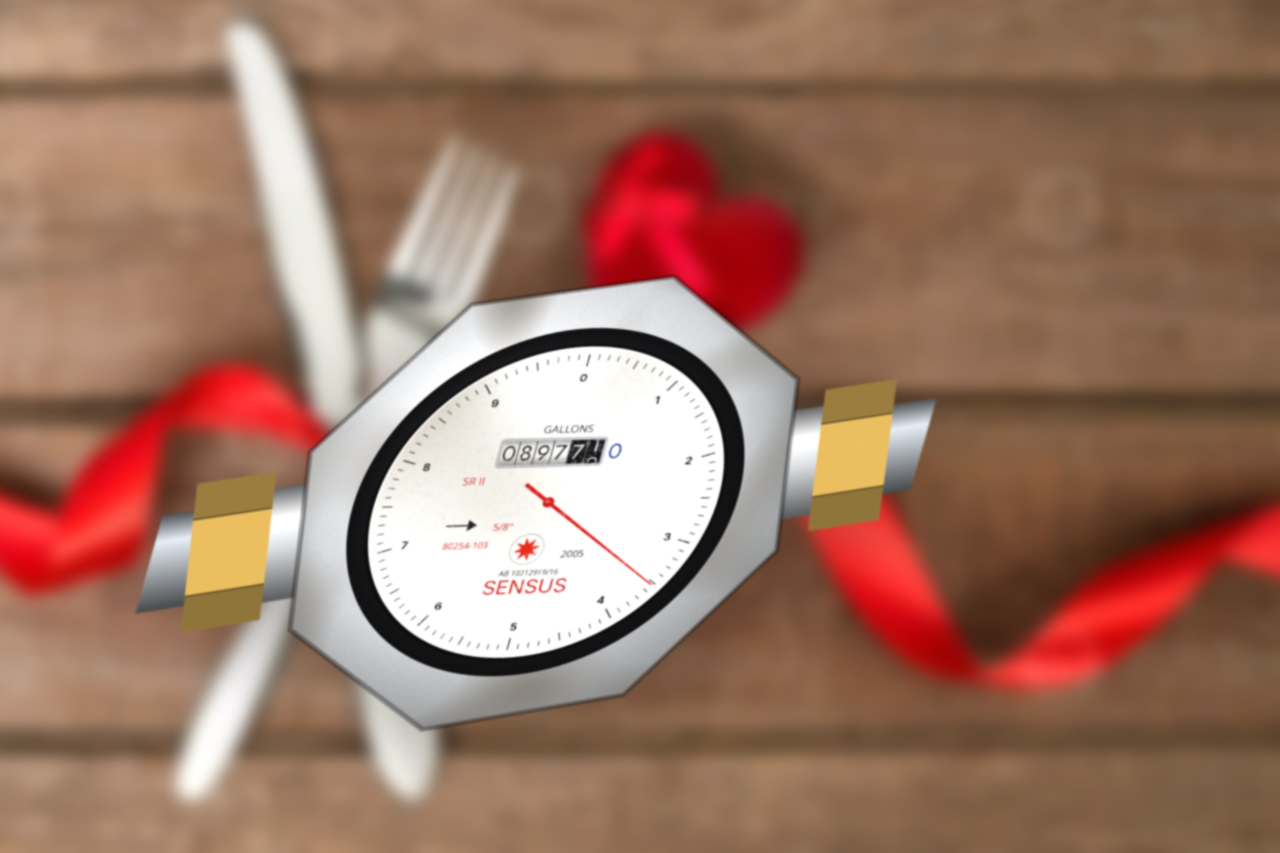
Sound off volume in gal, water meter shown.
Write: 897713.5 gal
